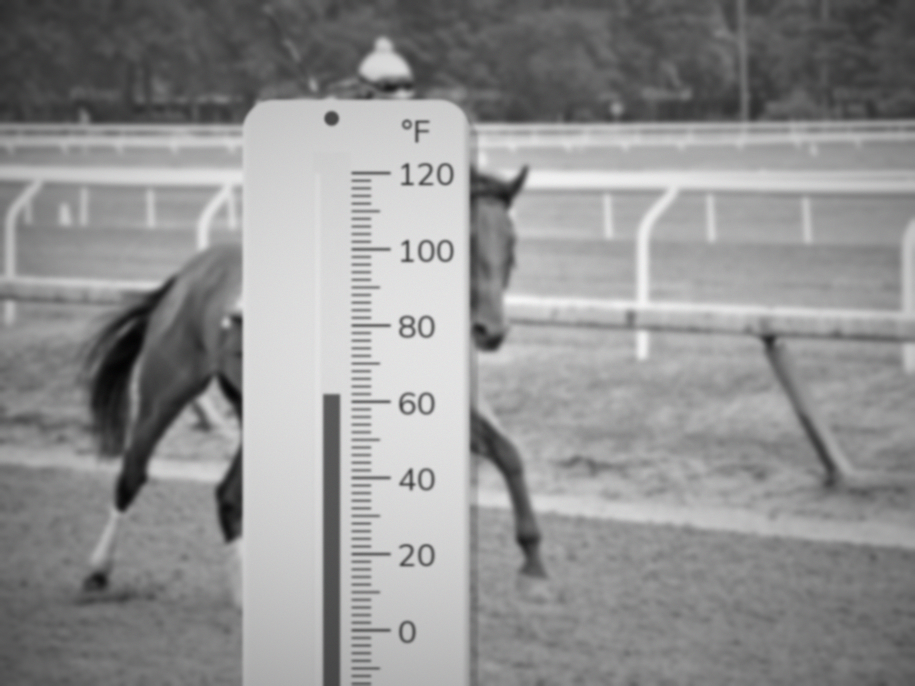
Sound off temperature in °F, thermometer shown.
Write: 62 °F
